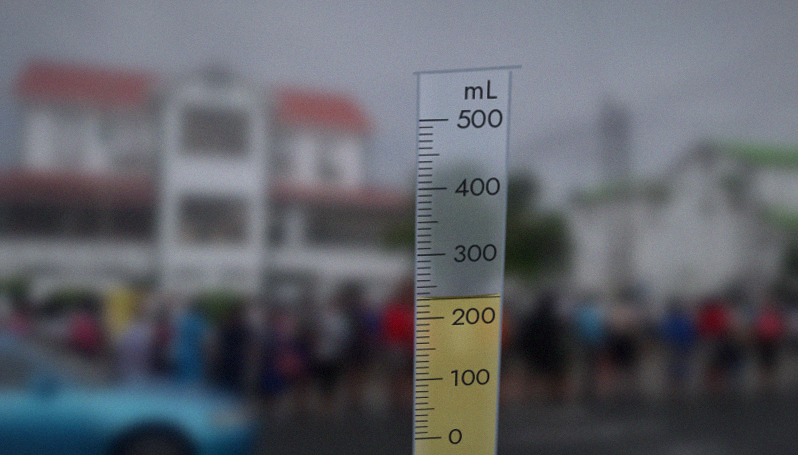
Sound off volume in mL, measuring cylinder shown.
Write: 230 mL
